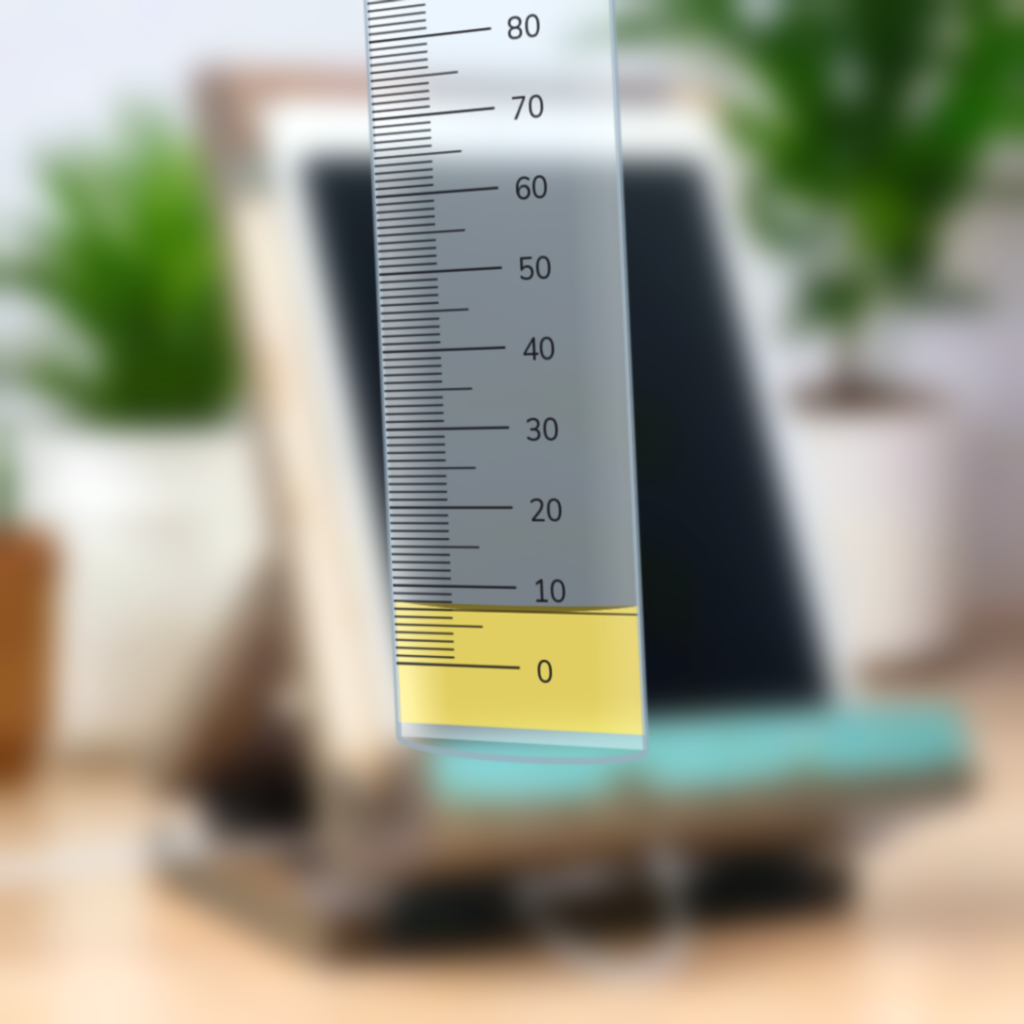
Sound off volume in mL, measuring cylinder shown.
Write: 7 mL
